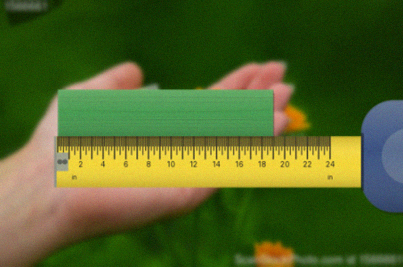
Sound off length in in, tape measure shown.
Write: 19 in
